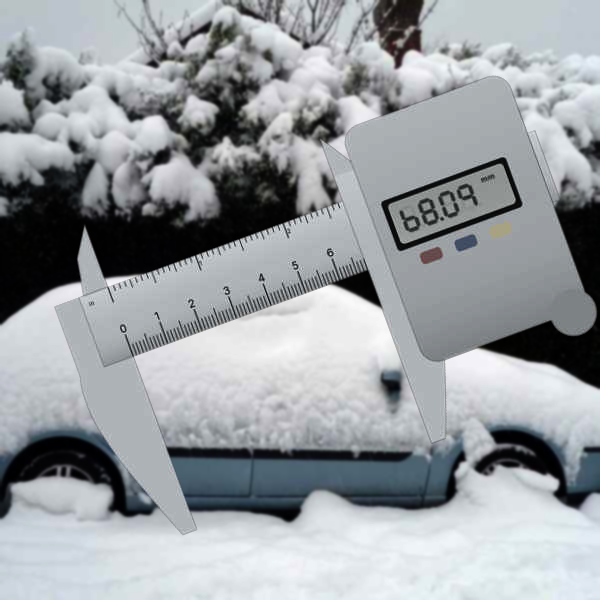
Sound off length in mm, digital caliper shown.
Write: 68.09 mm
